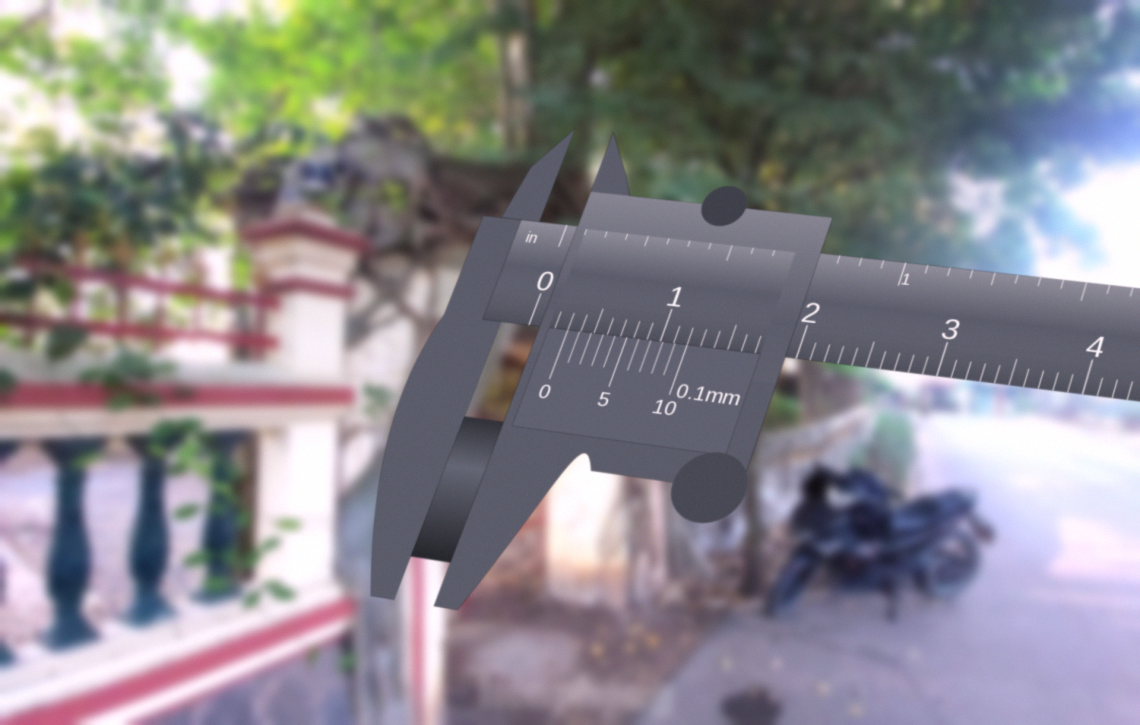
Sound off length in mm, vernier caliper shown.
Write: 3.0 mm
